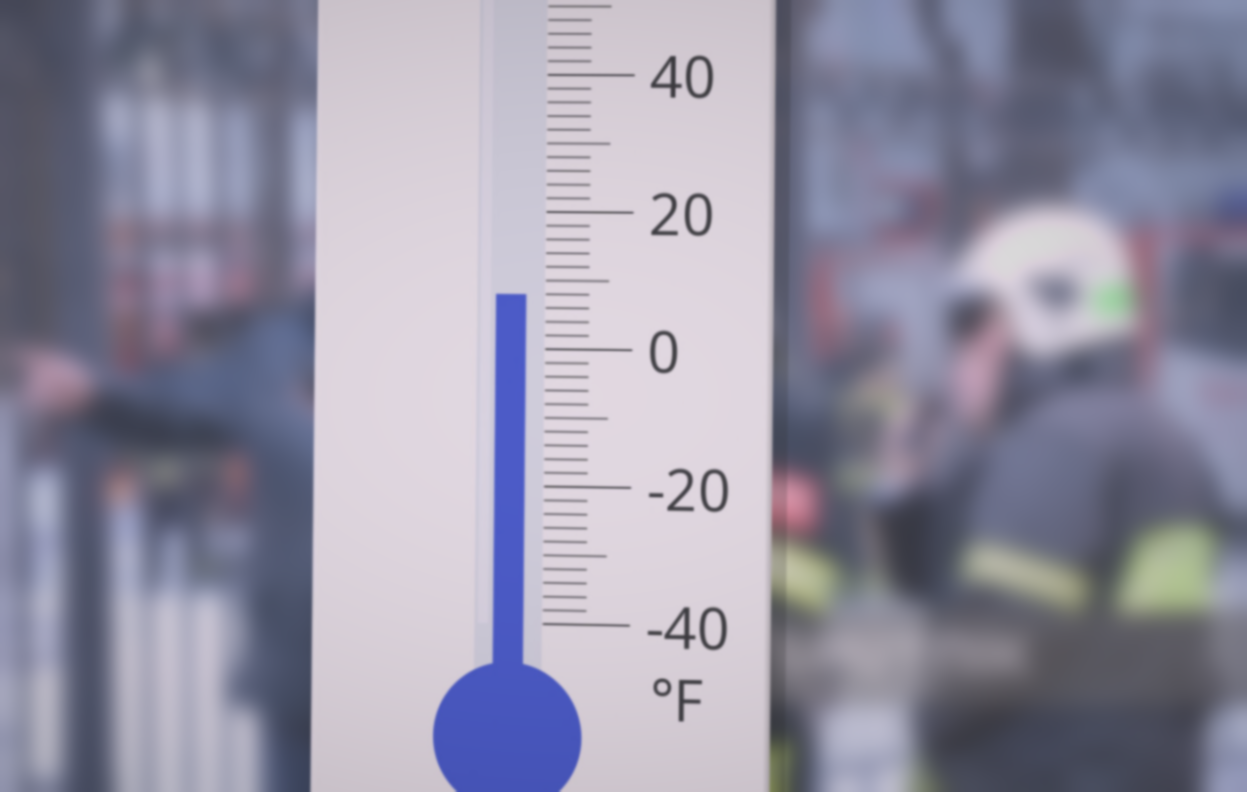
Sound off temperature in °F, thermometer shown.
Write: 8 °F
